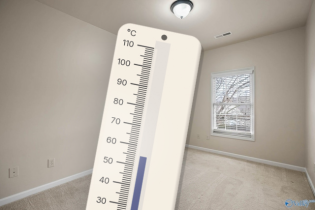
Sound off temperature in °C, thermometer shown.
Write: 55 °C
